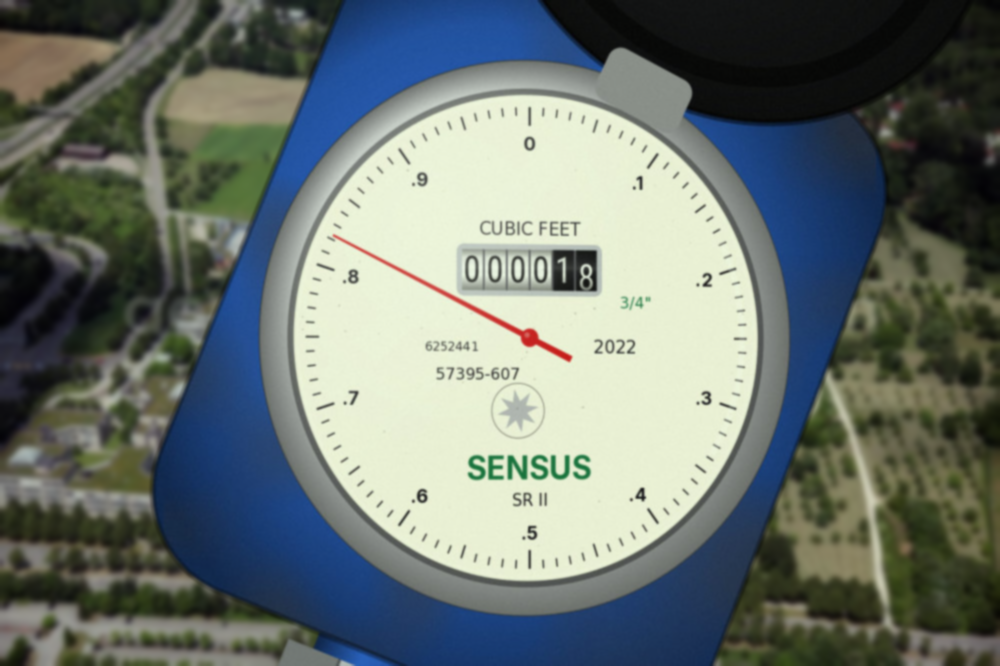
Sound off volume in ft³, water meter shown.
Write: 17.82 ft³
